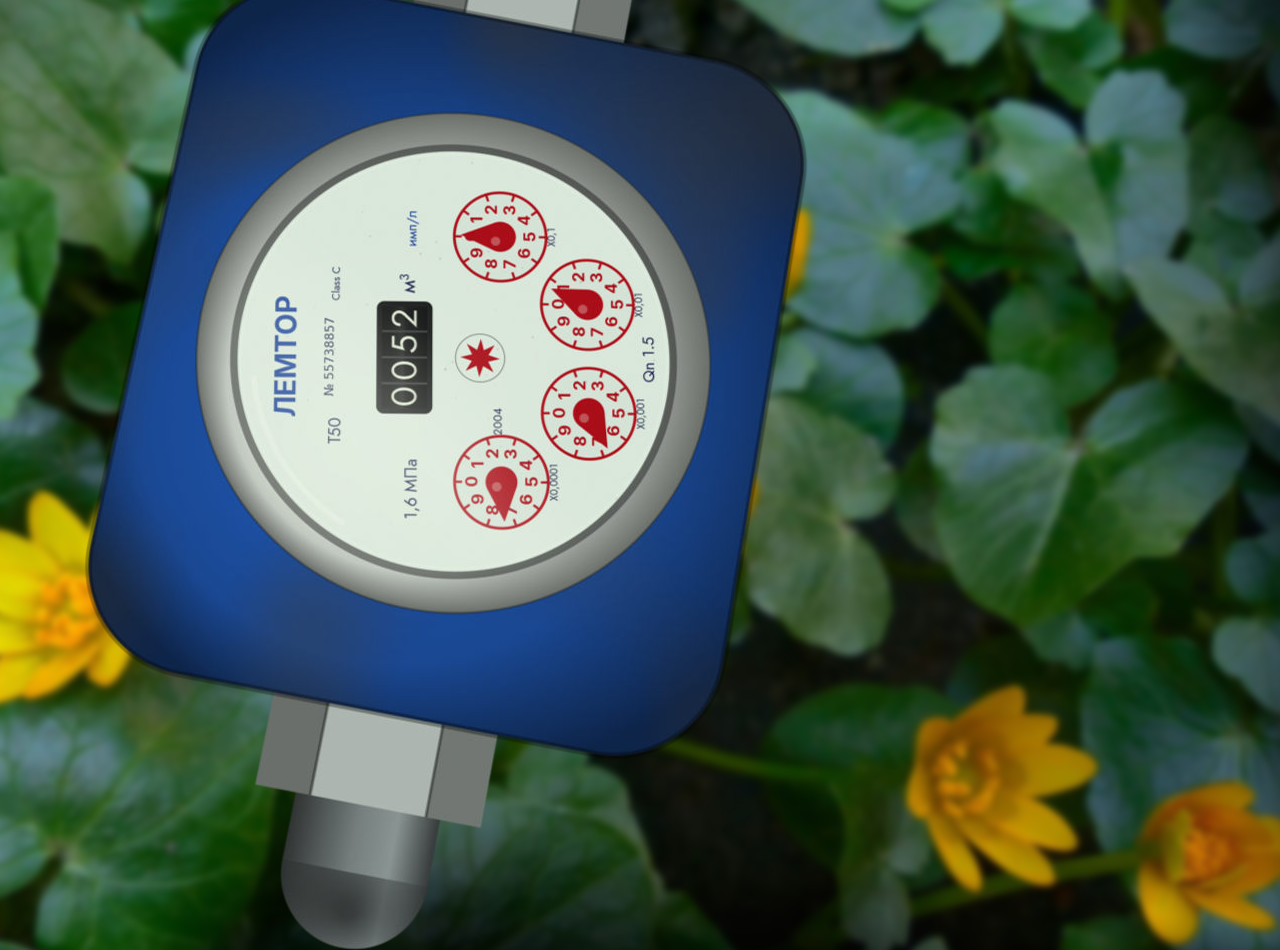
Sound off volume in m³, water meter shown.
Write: 52.0067 m³
